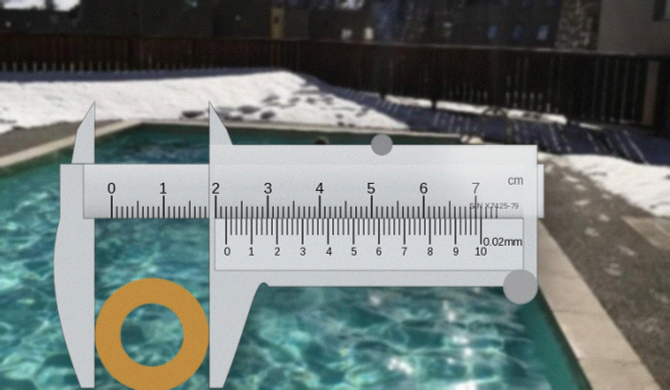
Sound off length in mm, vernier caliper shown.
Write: 22.0 mm
